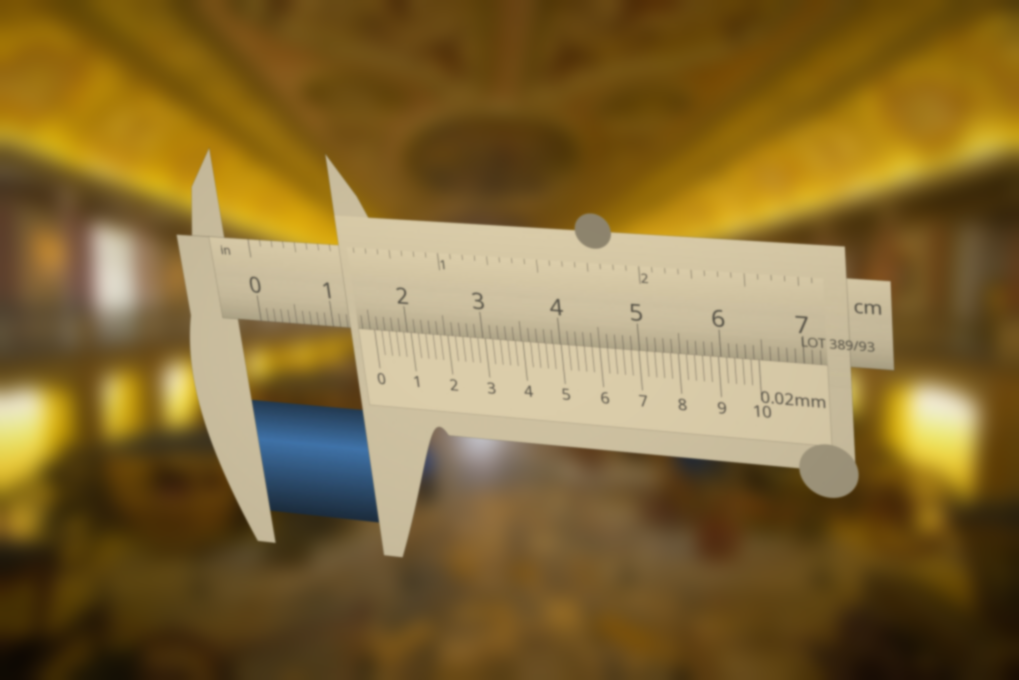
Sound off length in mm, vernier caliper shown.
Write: 15.6 mm
